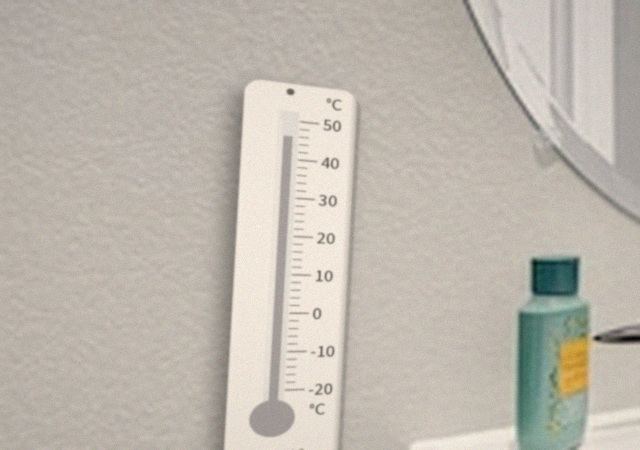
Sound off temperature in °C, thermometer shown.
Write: 46 °C
